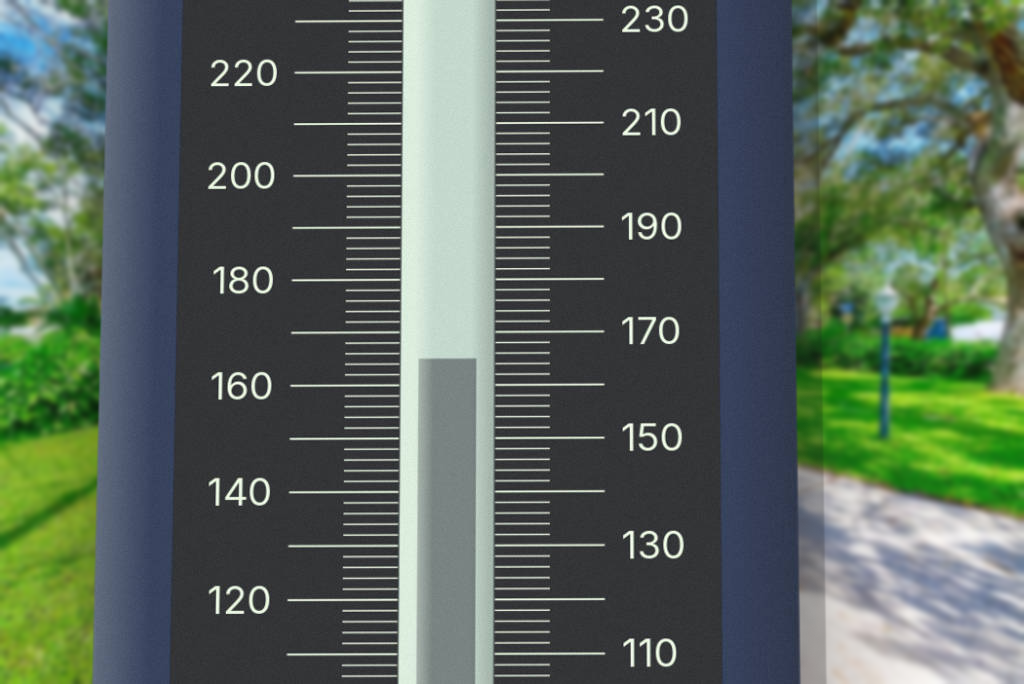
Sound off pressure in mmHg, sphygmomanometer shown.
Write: 165 mmHg
